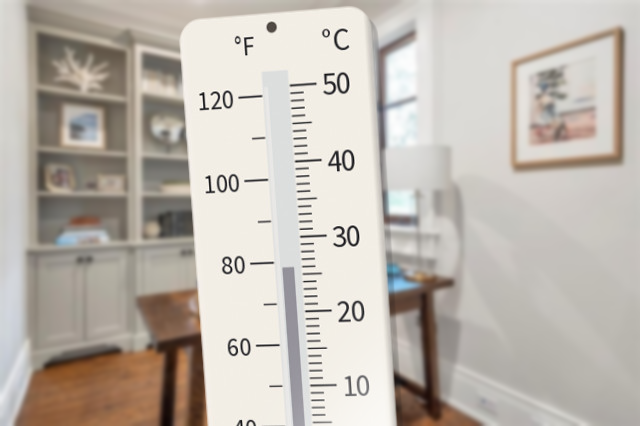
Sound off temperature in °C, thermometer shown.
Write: 26 °C
